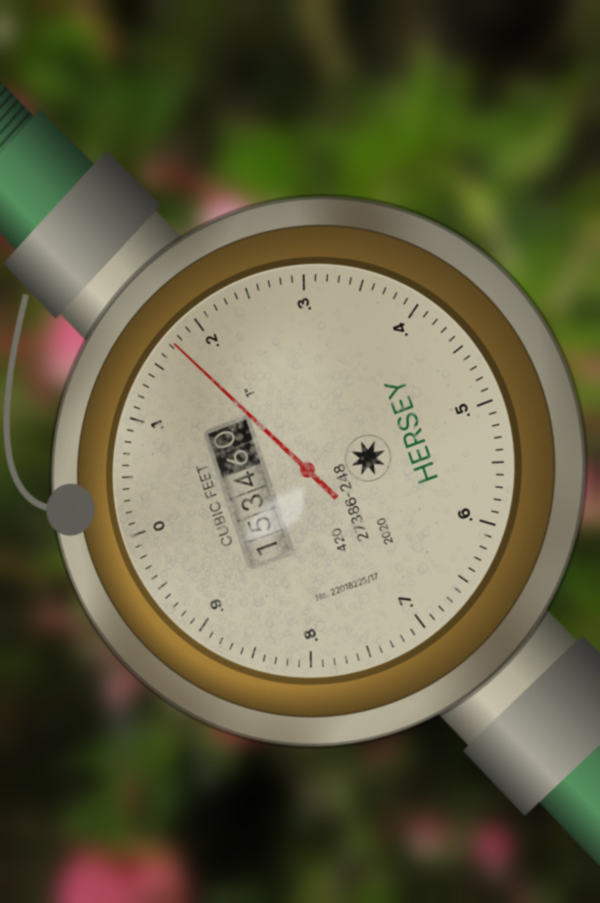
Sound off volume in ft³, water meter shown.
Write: 153460.17 ft³
